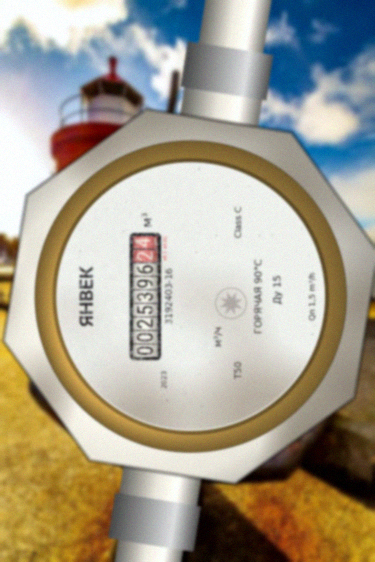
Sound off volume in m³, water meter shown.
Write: 25396.24 m³
